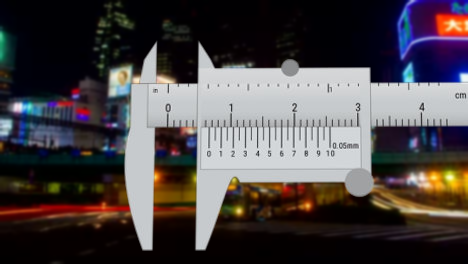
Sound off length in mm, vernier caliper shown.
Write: 6.6 mm
